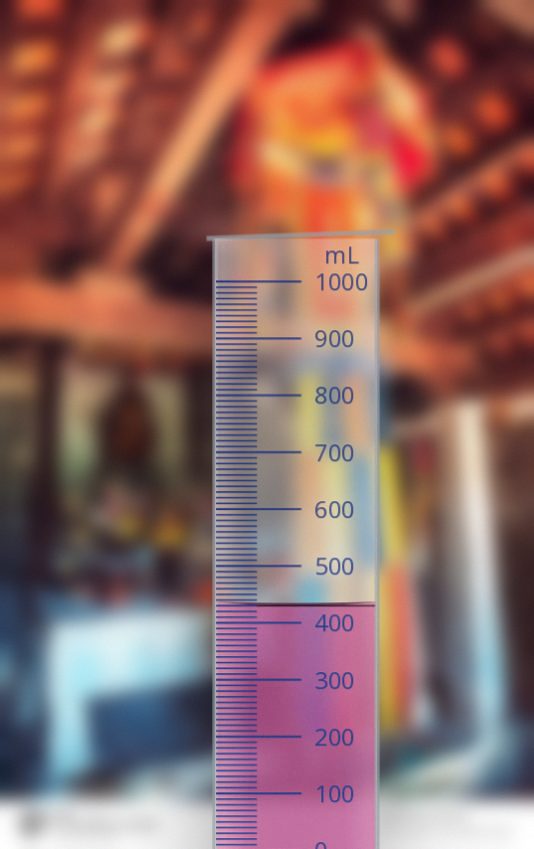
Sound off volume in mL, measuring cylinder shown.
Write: 430 mL
